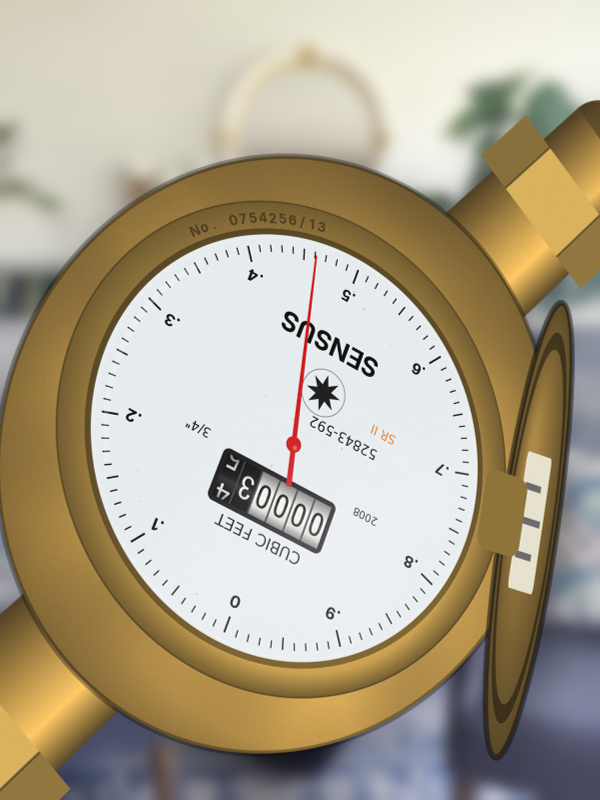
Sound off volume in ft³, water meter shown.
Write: 34.46 ft³
